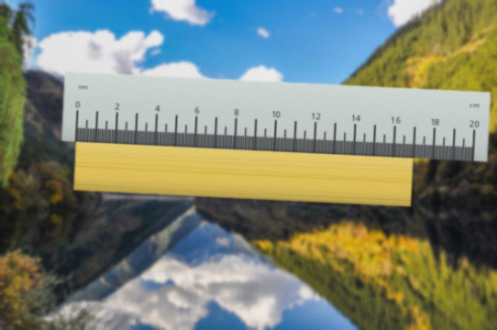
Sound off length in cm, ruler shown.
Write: 17 cm
